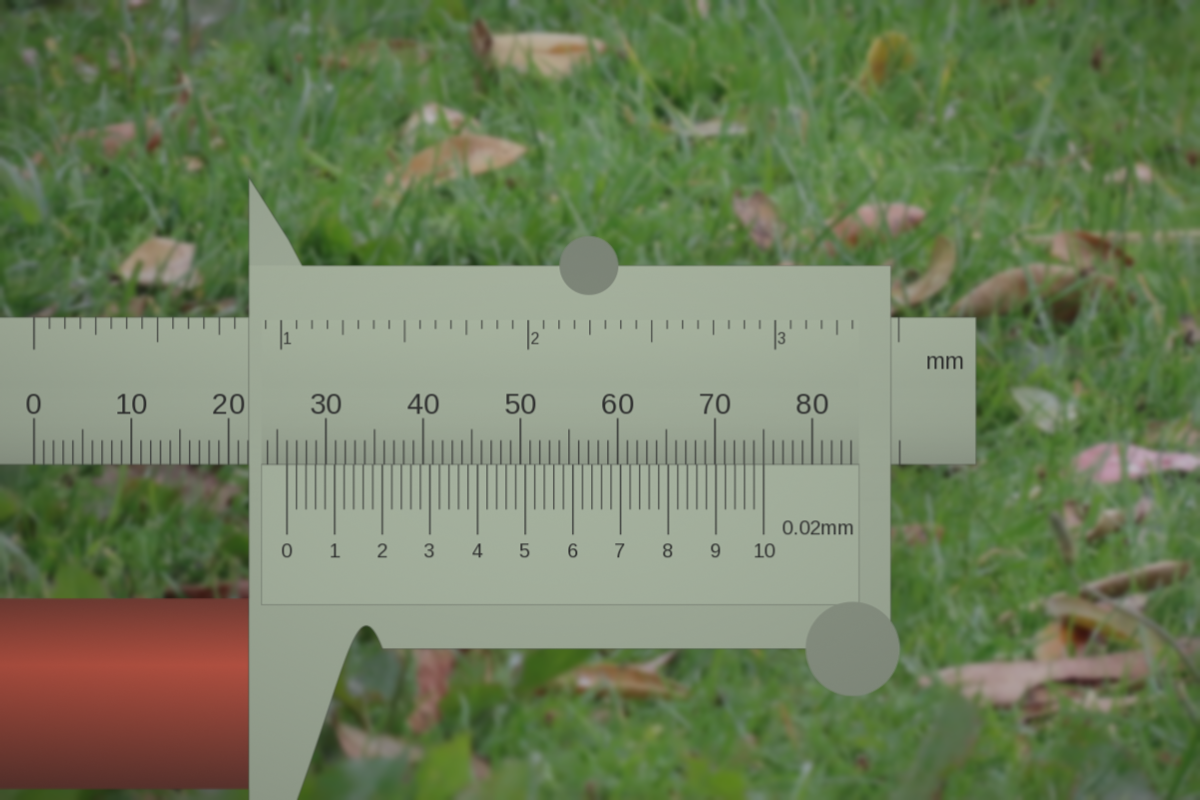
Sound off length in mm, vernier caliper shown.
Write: 26.0 mm
